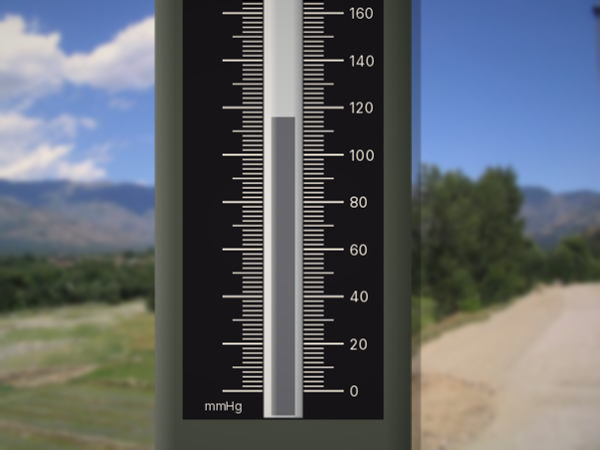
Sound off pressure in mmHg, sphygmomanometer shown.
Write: 116 mmHg
